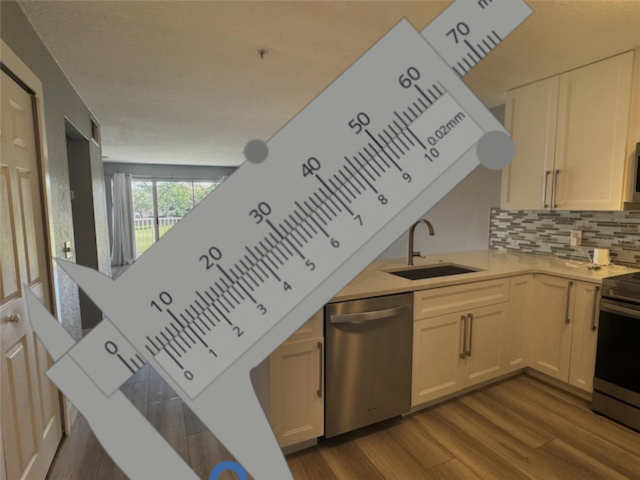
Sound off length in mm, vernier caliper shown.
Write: 5.8 mm
